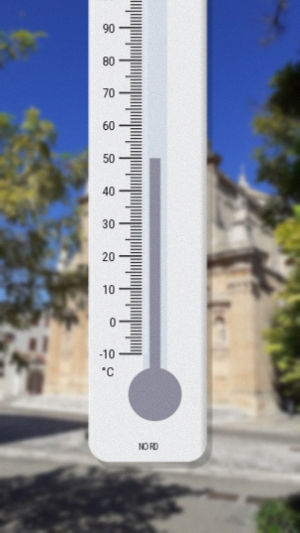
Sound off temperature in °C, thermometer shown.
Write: 50 °C
